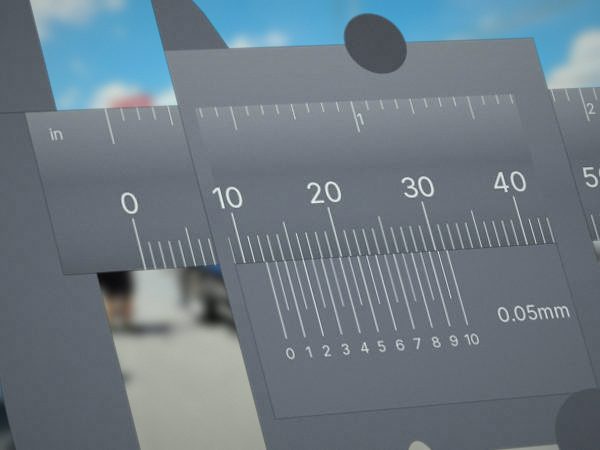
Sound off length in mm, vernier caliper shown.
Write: 12.2 mm
